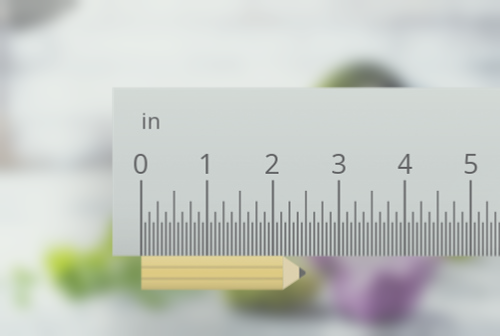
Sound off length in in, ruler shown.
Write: 2.5 in
